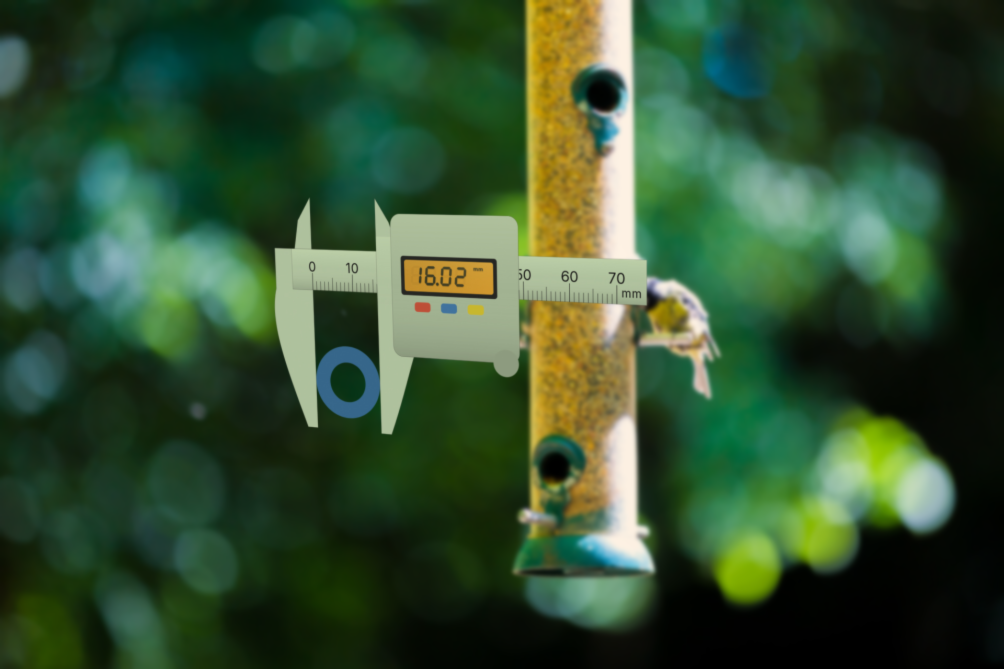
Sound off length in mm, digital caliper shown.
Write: 16.02 mm
